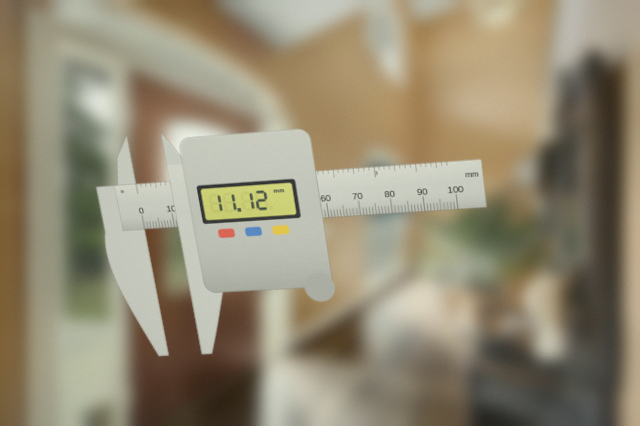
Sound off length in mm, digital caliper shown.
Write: 11.12 mm
